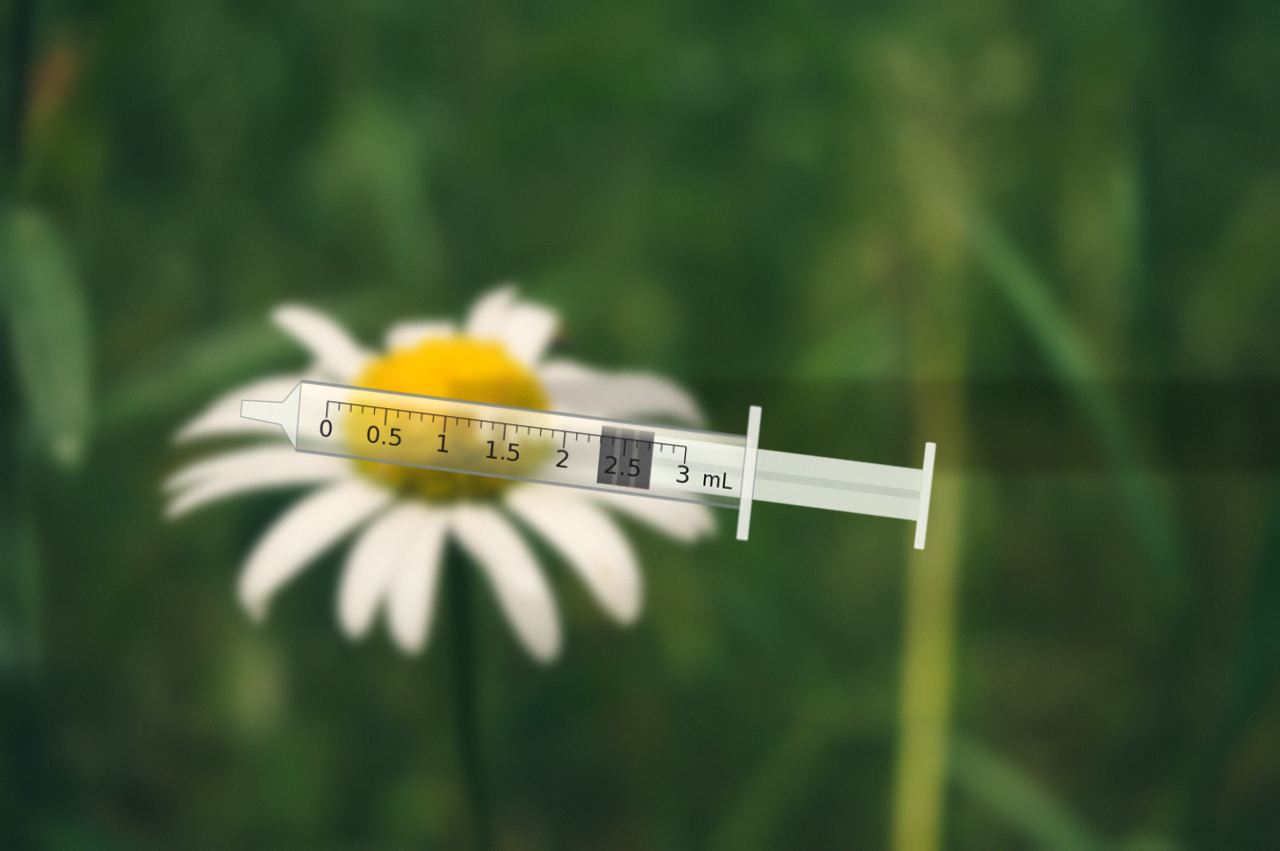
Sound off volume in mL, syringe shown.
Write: 2.3 mL
